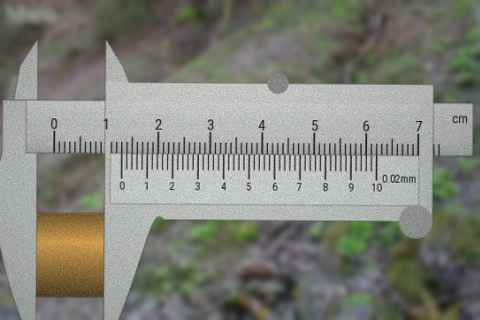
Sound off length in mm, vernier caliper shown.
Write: 13.0 mm
